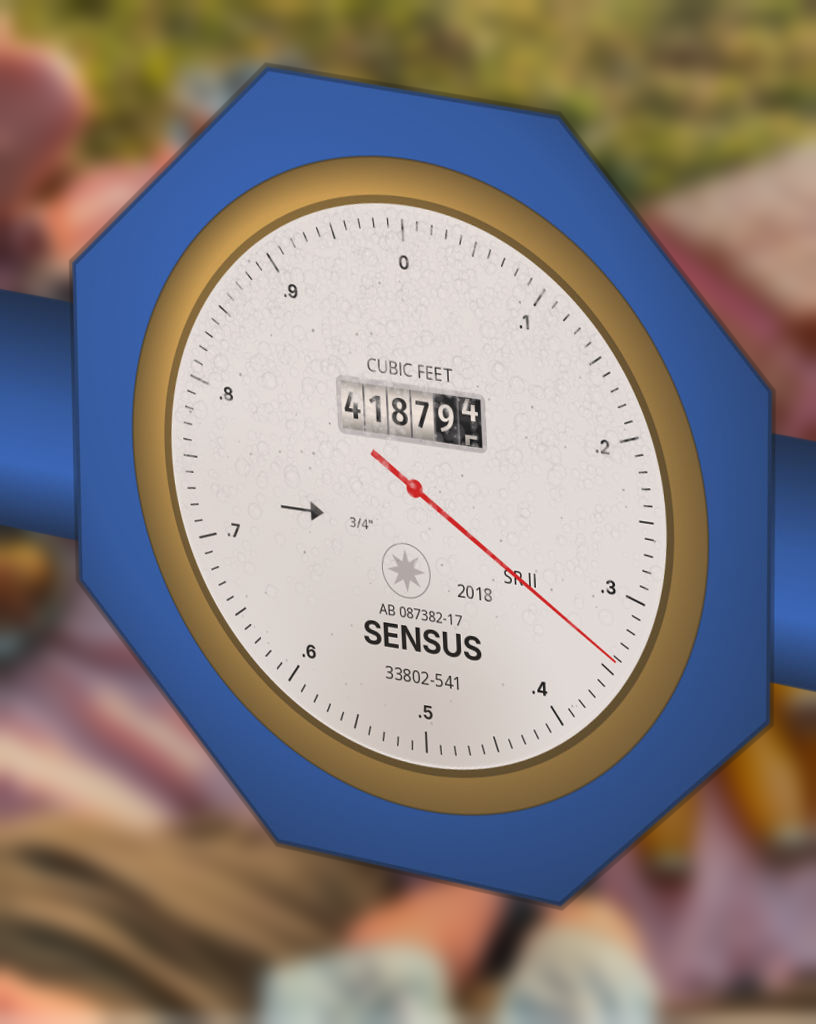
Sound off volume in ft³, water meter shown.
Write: 418794.34 ft³
